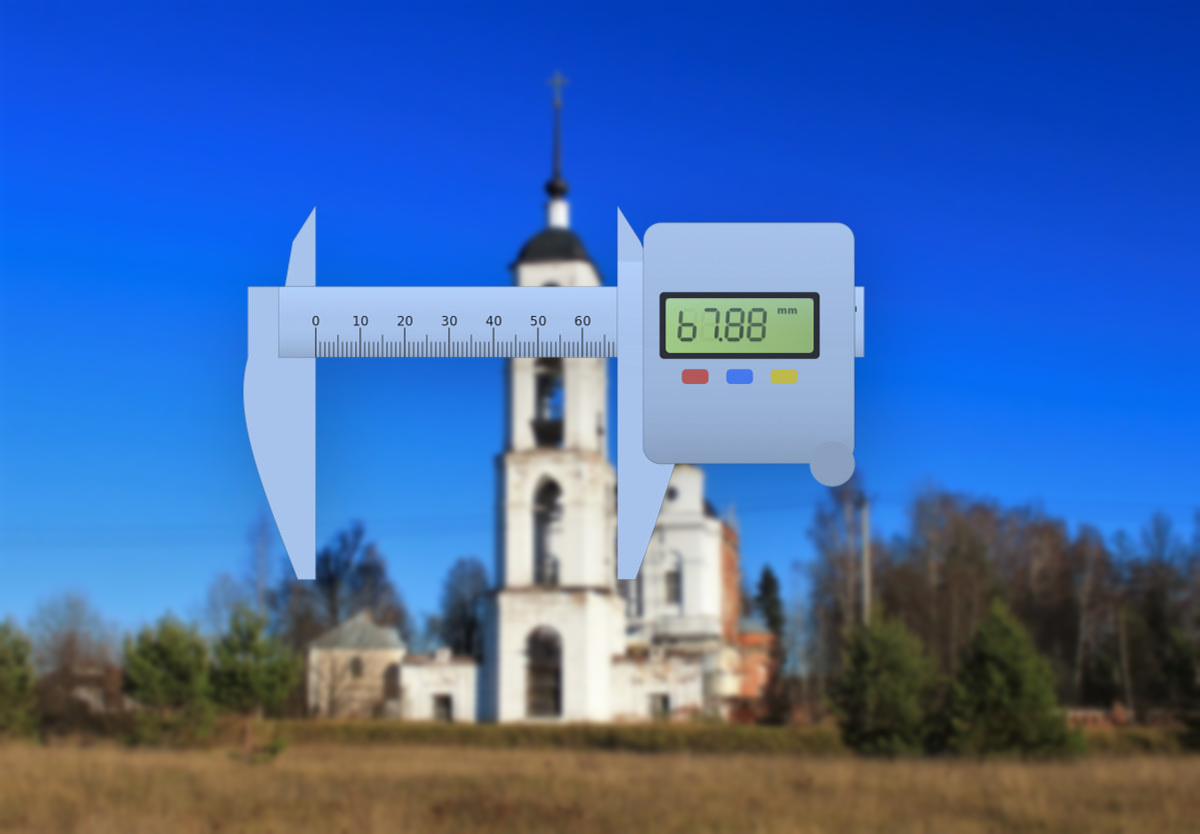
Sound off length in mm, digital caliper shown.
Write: 67.88 mm
